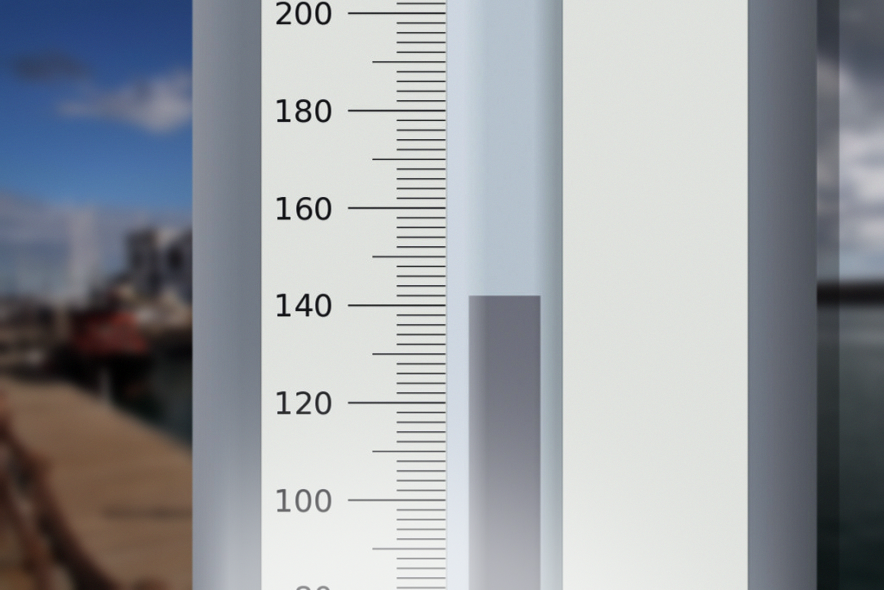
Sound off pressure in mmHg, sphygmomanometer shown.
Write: 142 mmHg
